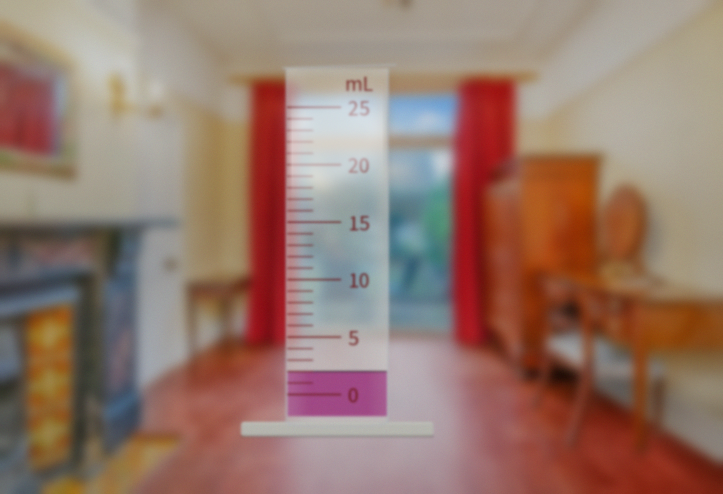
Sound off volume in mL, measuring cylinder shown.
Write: 2 mL
